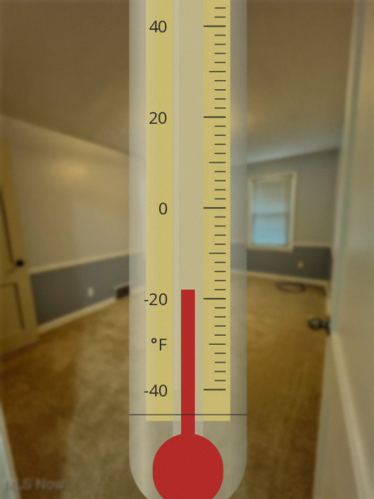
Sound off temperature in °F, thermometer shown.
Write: -18 °F
